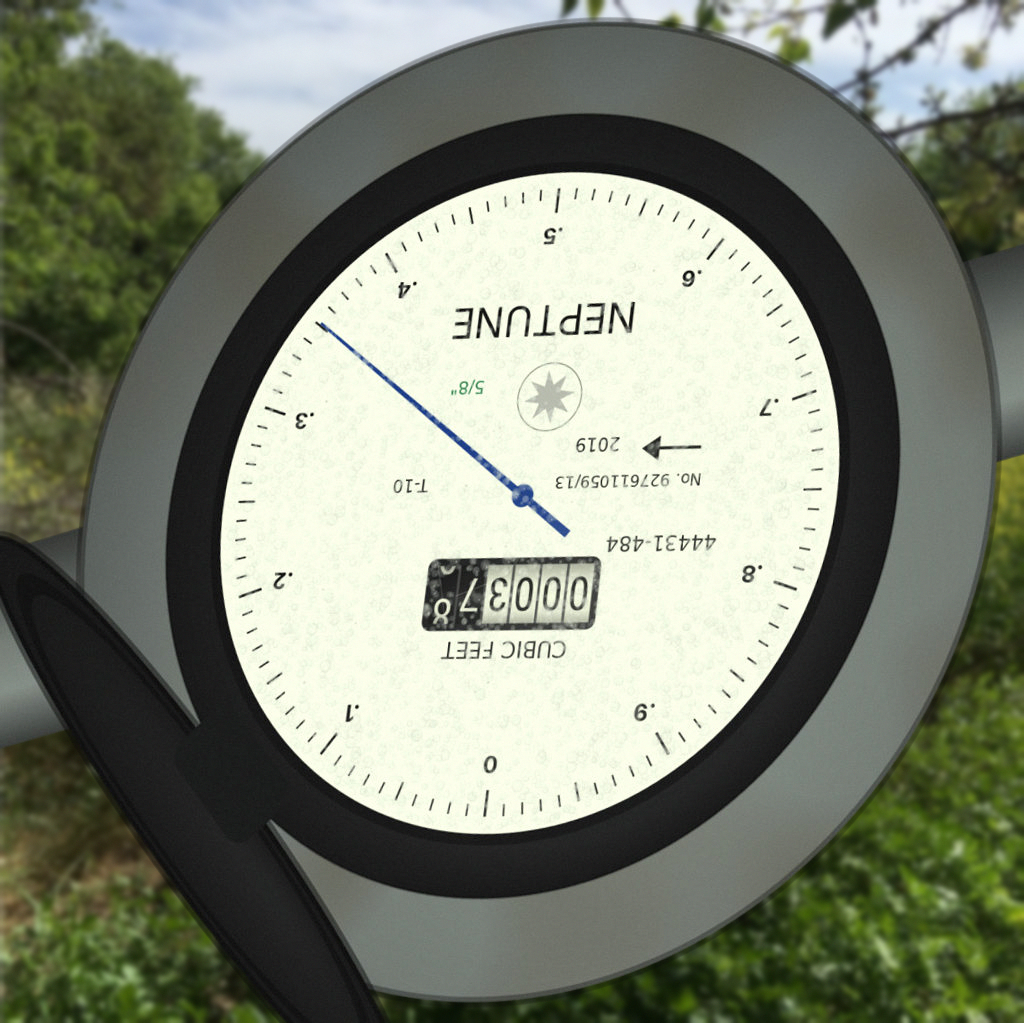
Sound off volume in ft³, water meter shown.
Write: 378.35 ft³
